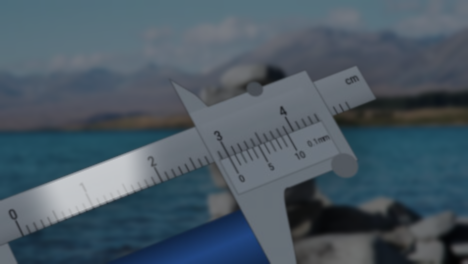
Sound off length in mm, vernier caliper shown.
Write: 30.0 mm
